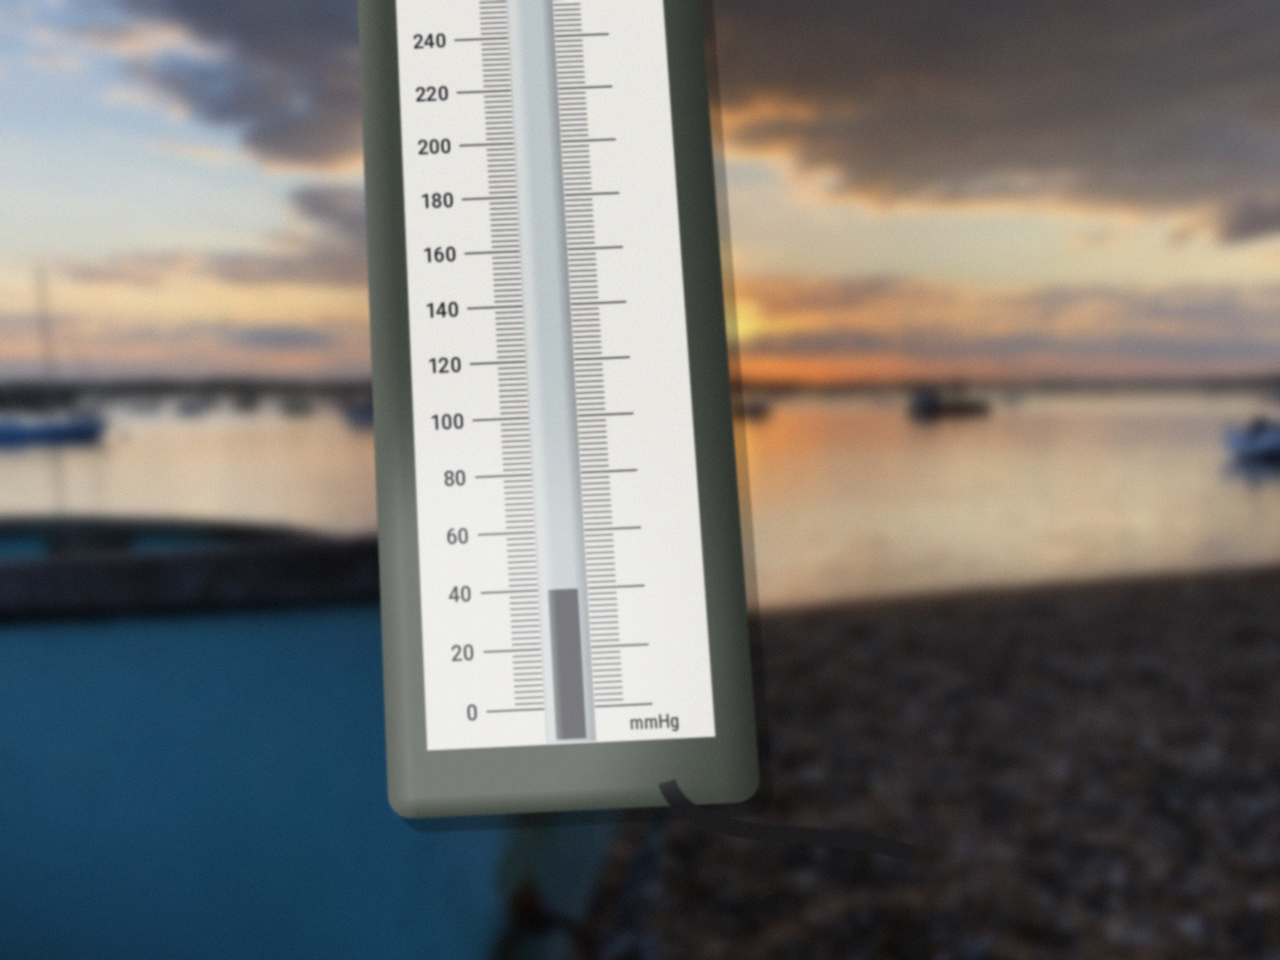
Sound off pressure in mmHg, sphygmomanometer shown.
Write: 40 mmHg
